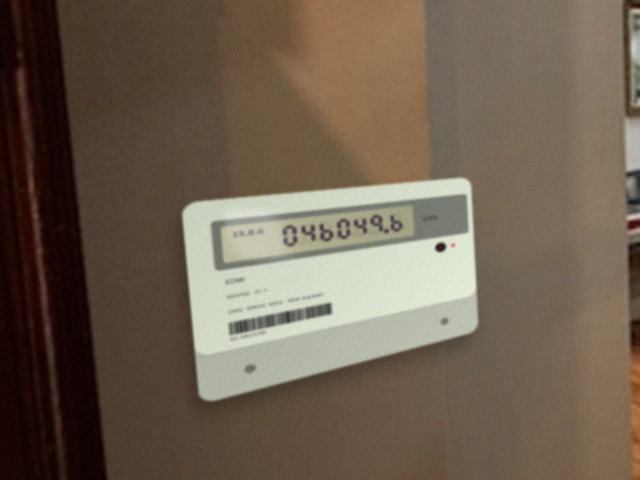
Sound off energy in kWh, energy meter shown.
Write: 46049.6 kWh
